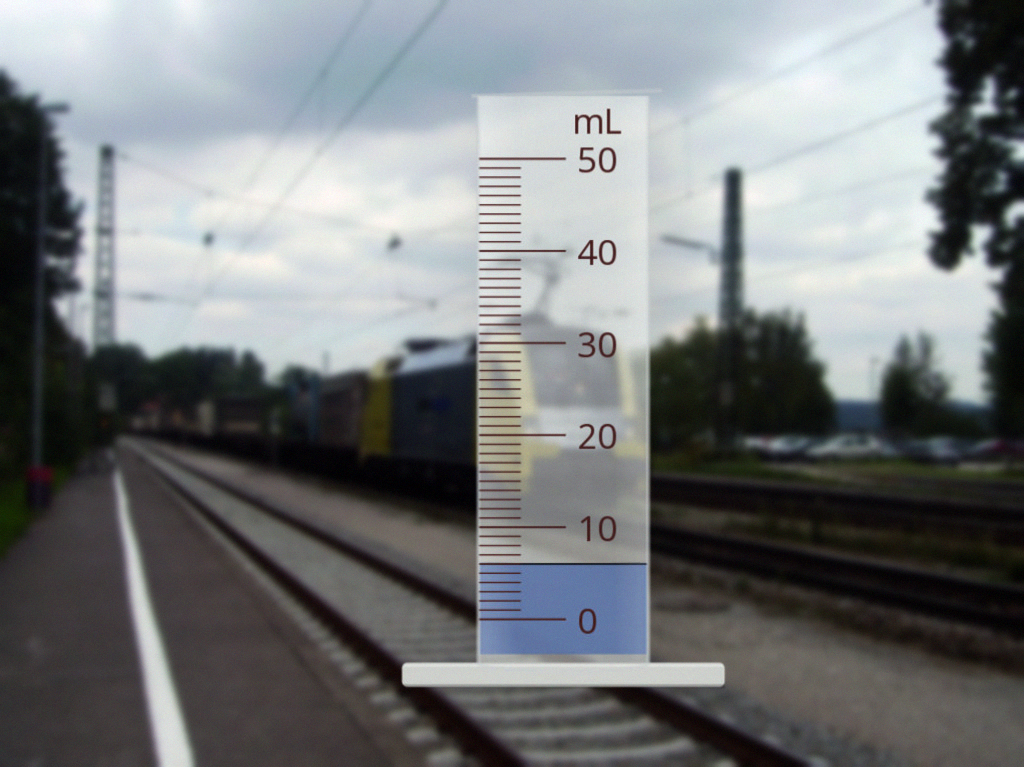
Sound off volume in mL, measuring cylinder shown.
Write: 6 mL
